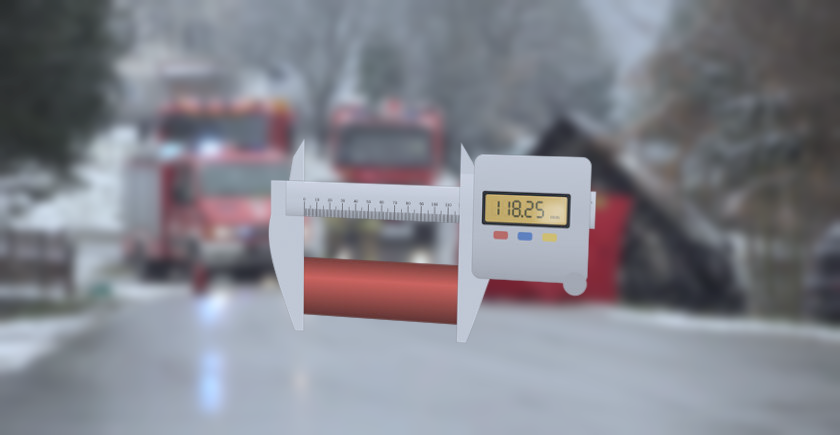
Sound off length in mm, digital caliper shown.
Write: 118.25 mm
